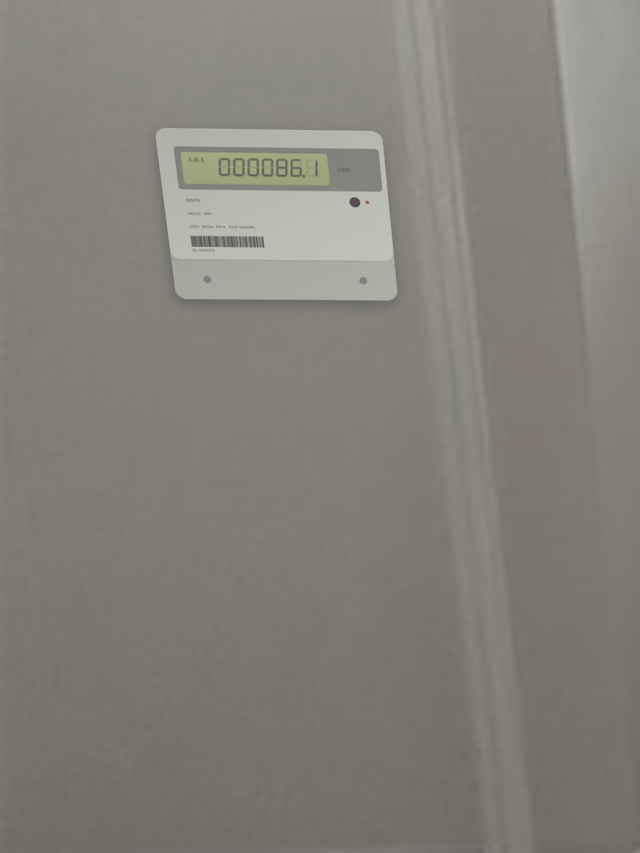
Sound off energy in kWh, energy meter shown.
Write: 86.1 kWh
